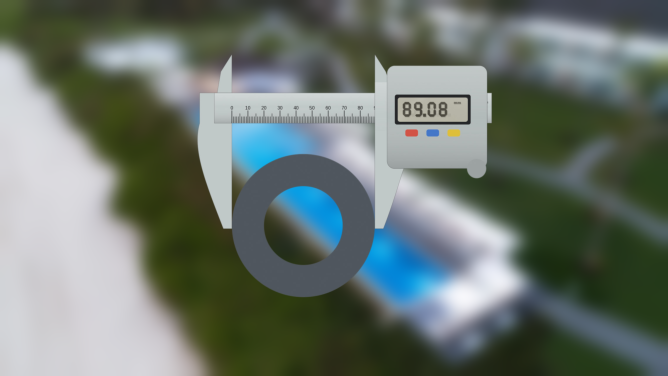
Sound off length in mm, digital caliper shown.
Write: 89.08 mm
